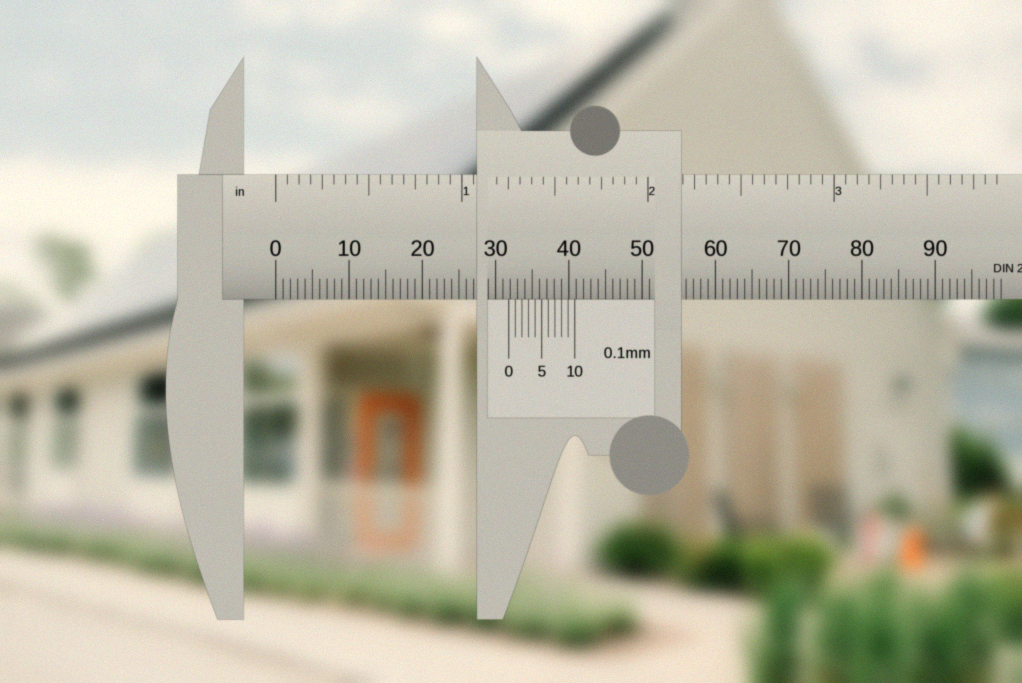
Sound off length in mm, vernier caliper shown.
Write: 31.8 mm
